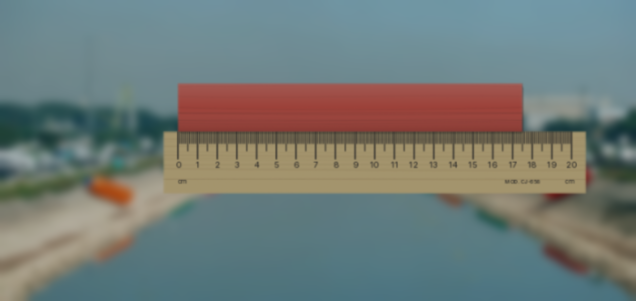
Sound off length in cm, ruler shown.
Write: 17.5 cm
